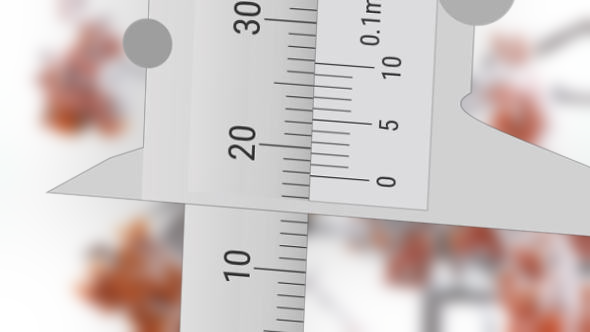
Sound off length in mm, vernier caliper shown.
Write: 17.8 mm
